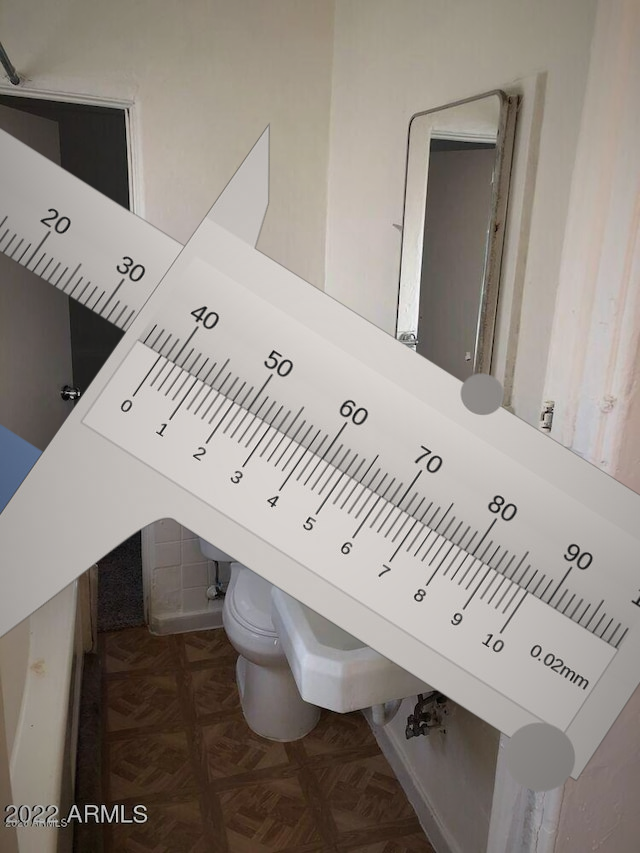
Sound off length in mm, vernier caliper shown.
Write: 38.4 mm
